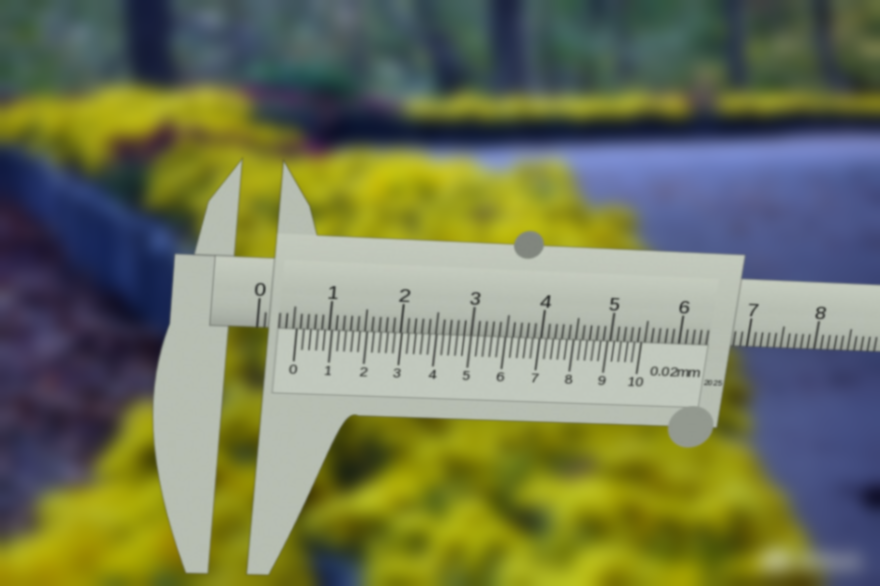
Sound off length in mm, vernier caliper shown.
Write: 5.5 mm
